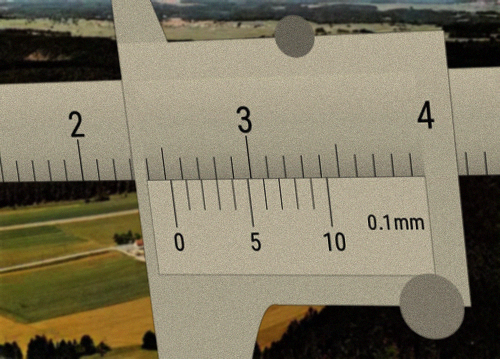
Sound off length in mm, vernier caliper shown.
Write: 25.3 mm
